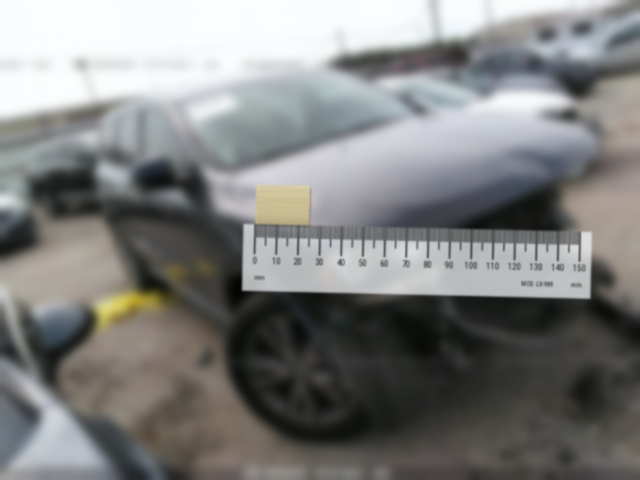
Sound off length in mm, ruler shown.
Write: 25 mm
